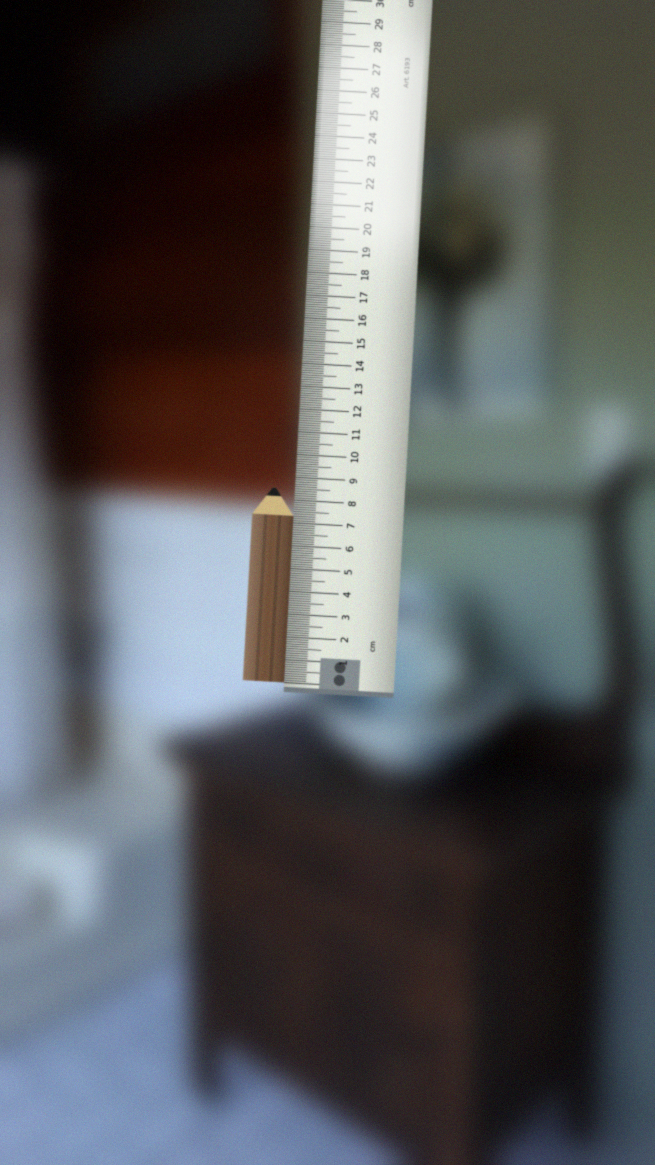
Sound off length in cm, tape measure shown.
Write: 8.5 cm
